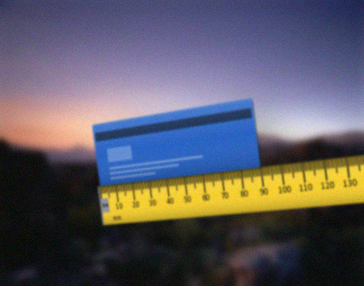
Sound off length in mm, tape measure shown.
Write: 90 mm
